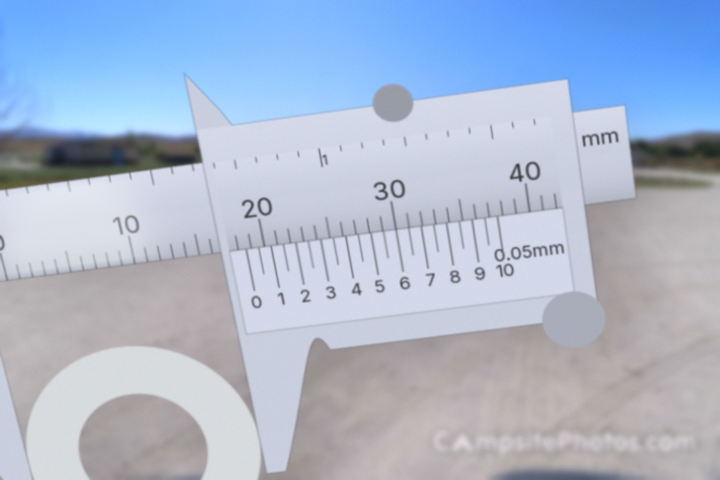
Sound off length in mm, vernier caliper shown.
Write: 18.6 mm
